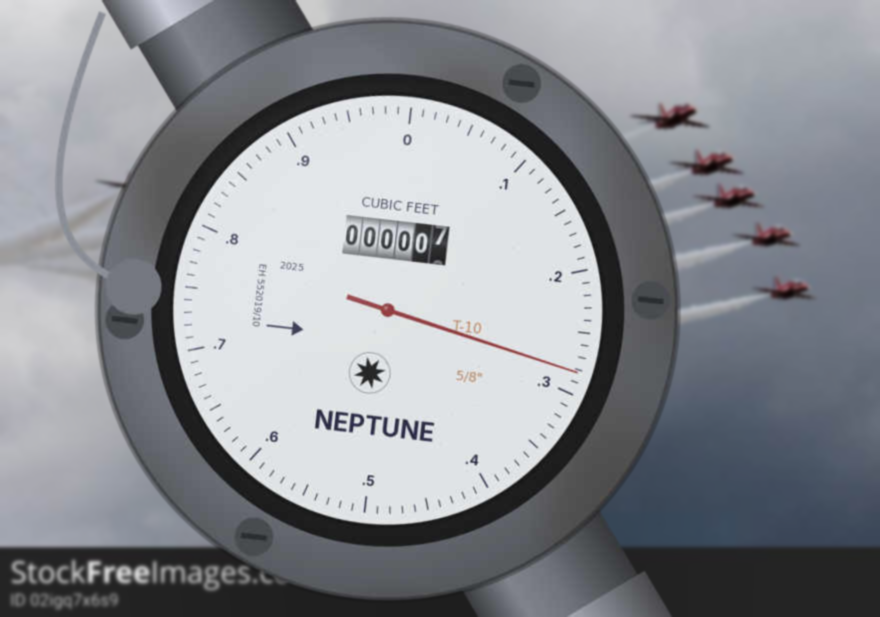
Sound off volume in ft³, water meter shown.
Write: 7.28 ft³
